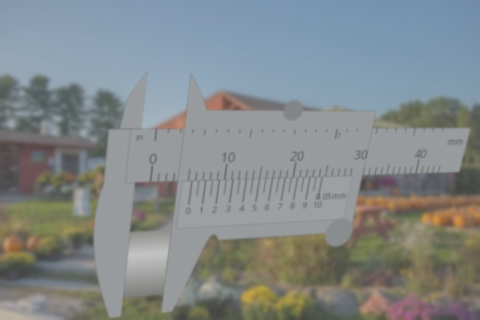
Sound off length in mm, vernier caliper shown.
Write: 5.5 mm
